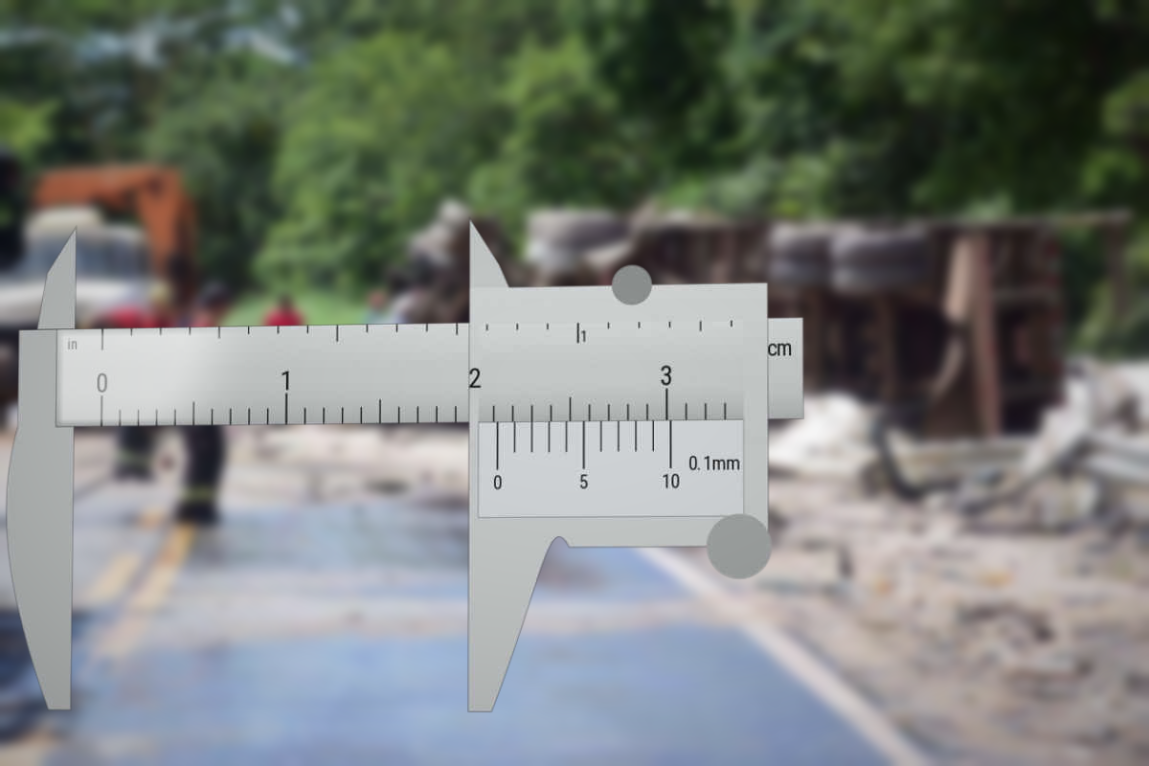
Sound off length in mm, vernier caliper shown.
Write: 21.2 mm
